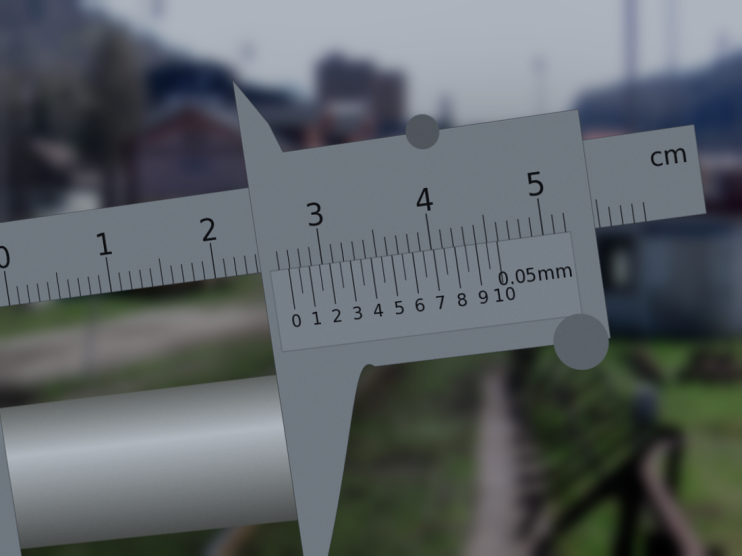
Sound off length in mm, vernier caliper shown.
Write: 26.9 mm
